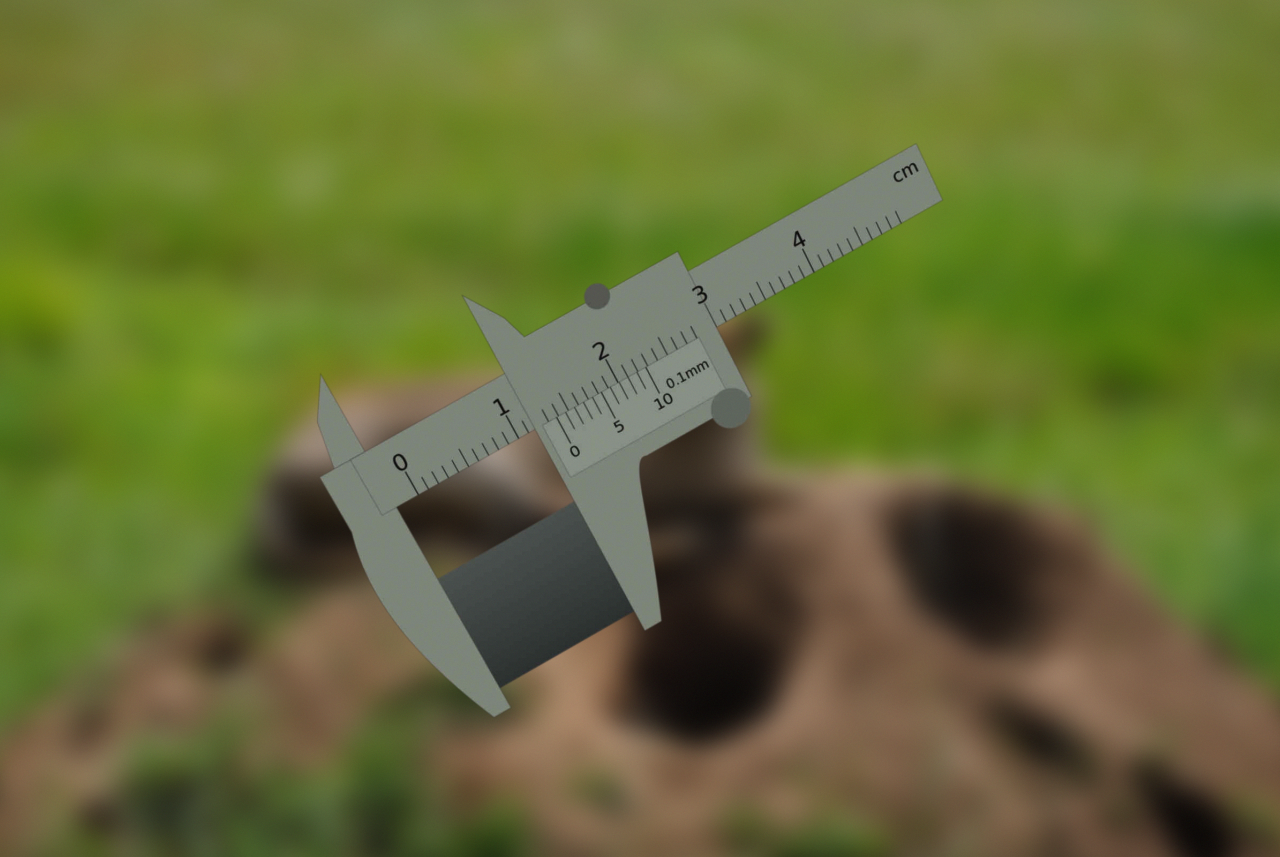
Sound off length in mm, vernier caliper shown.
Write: 13.8 mm
